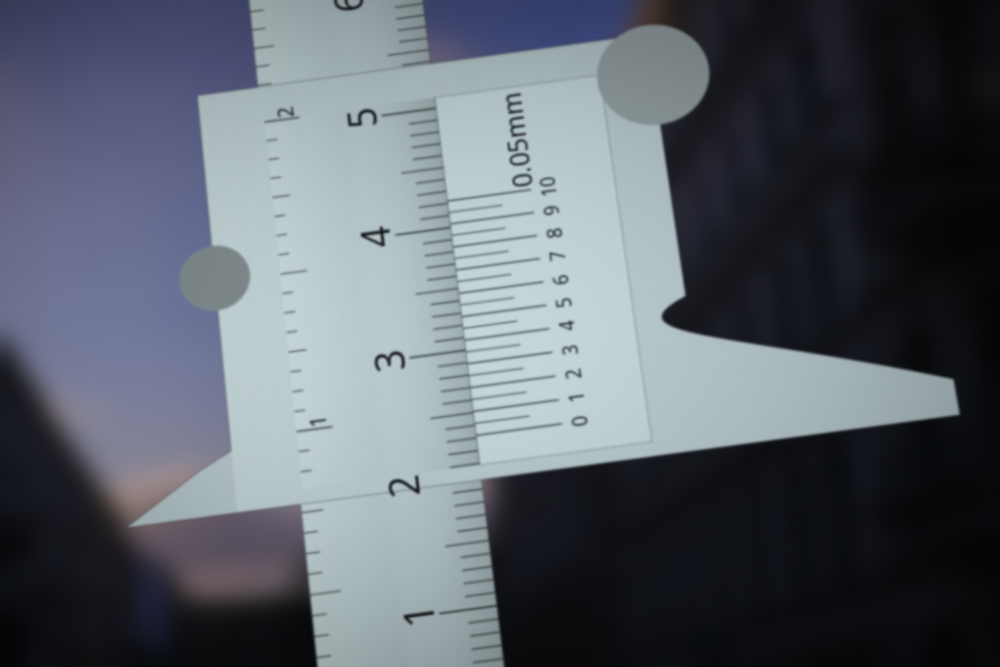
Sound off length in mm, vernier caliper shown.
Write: 23.2 mm
